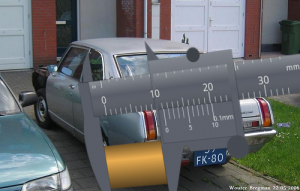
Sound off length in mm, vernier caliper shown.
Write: 11.2 mm
